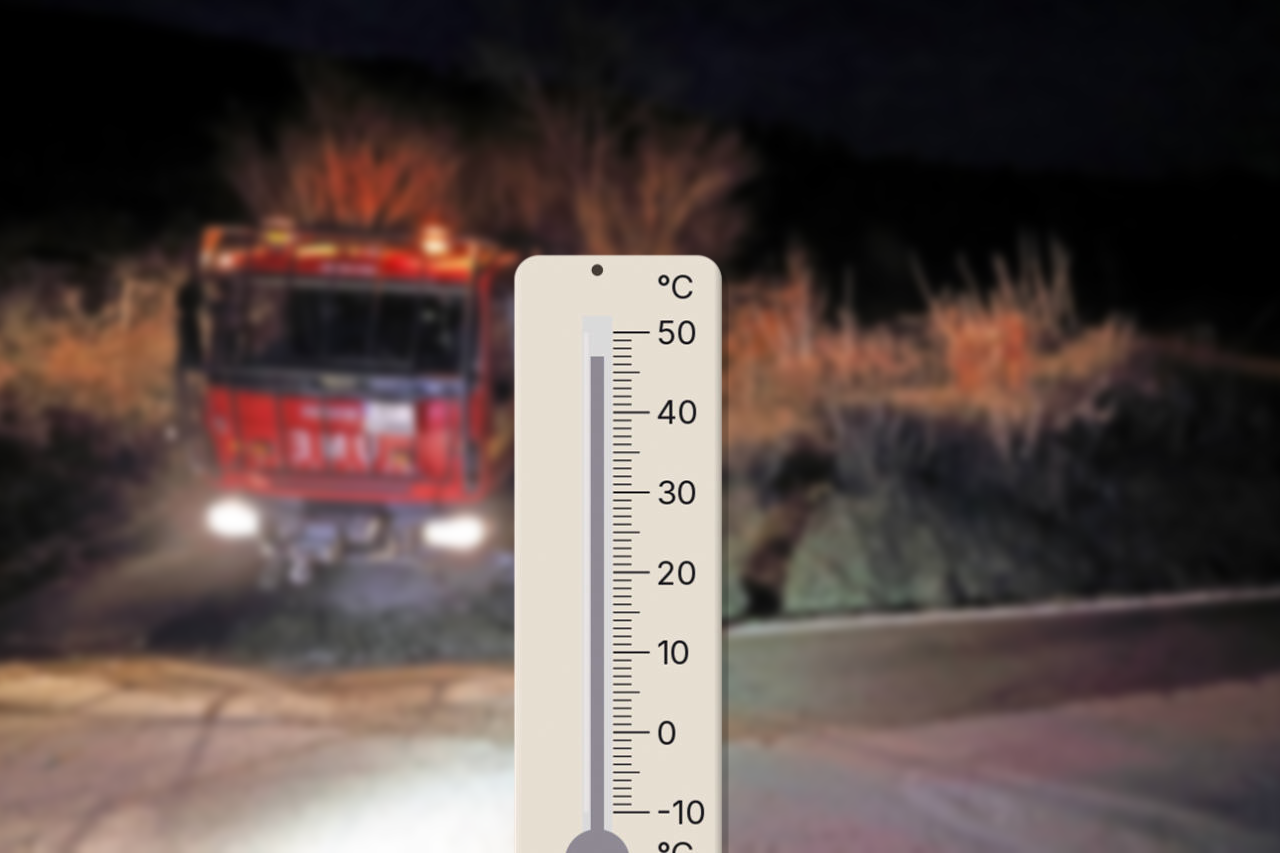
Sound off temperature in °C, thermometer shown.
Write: 47 °C
